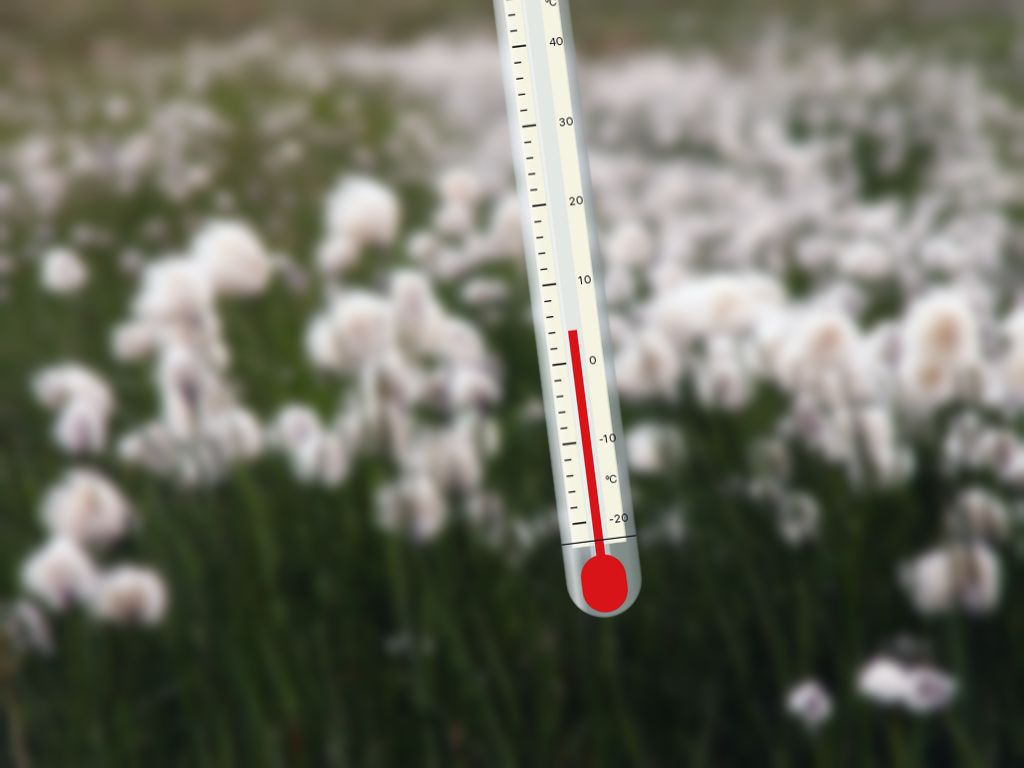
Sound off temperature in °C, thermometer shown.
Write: 4 °C
